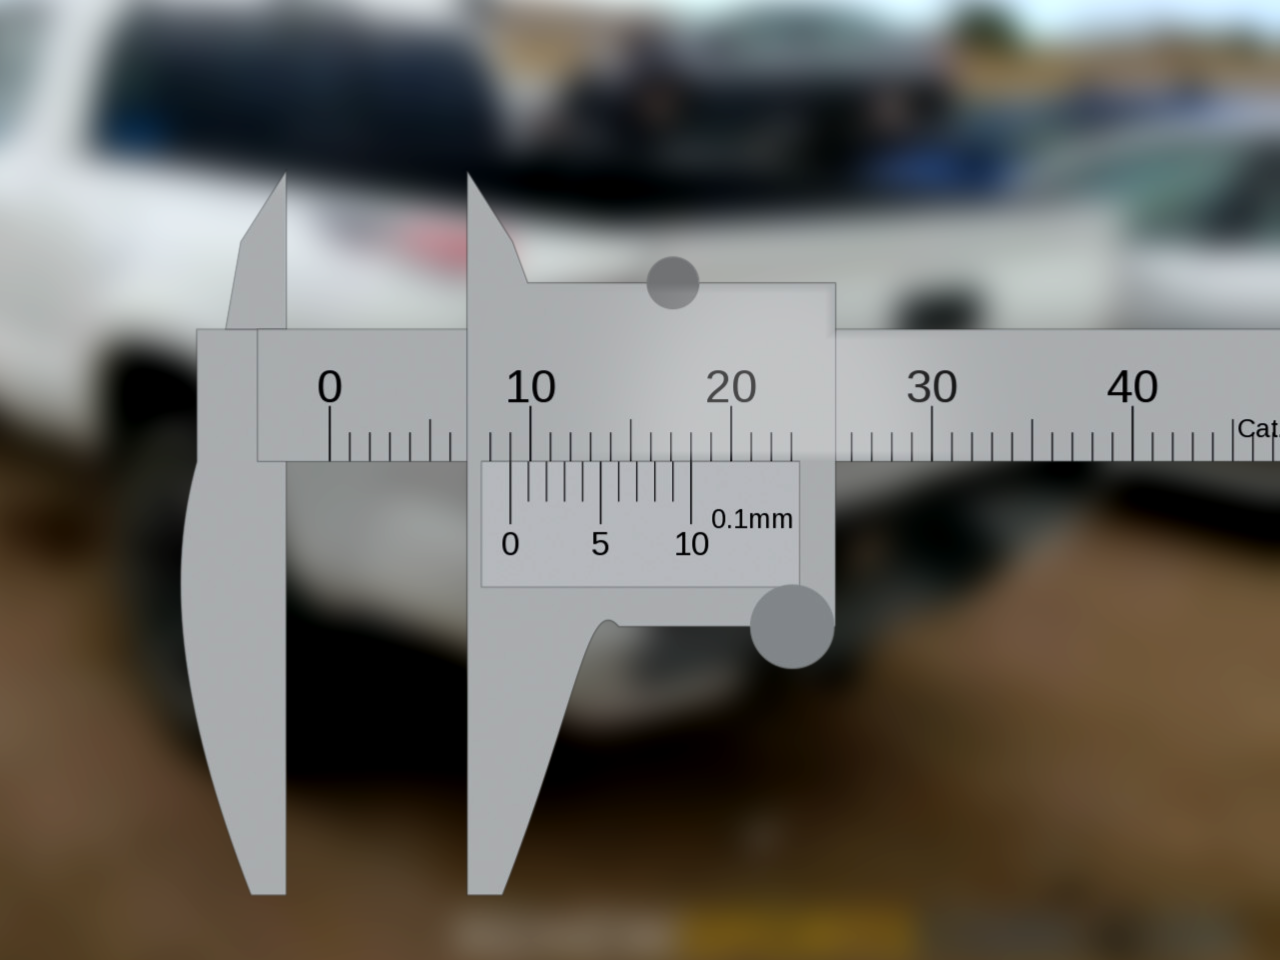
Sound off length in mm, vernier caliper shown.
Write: 9.0 mm
